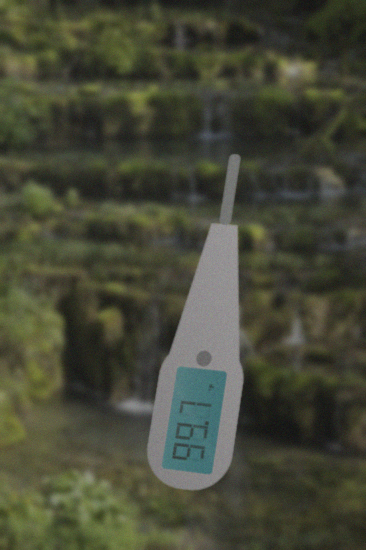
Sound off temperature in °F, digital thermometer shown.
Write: 99.7 °F
